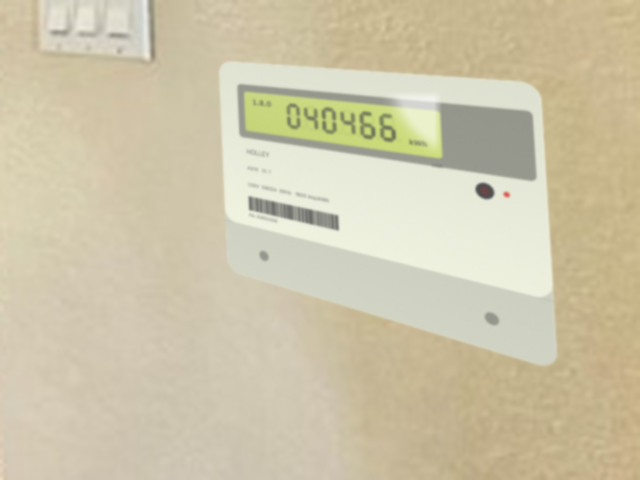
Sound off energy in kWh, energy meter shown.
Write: 40466 kWh
